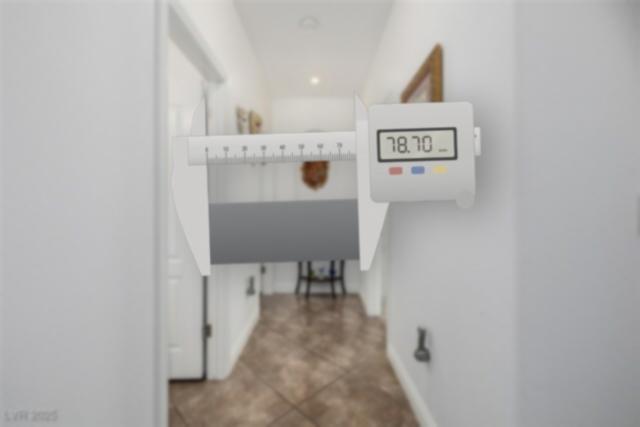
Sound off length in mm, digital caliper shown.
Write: 78.70 mm
